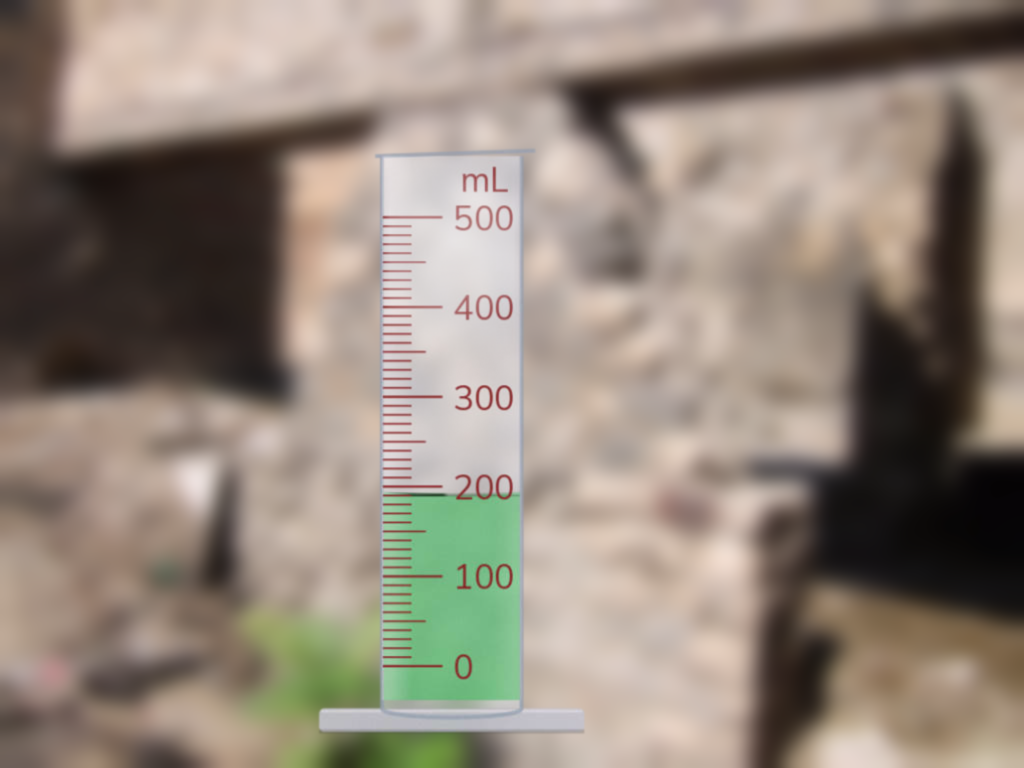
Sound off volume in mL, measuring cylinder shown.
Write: 190 mL
